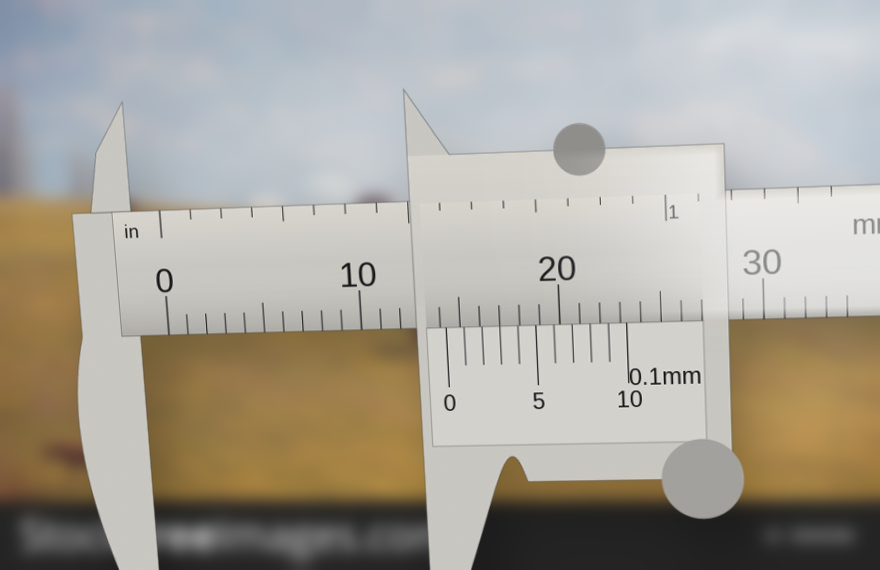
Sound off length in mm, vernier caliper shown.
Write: 14.3 mm
